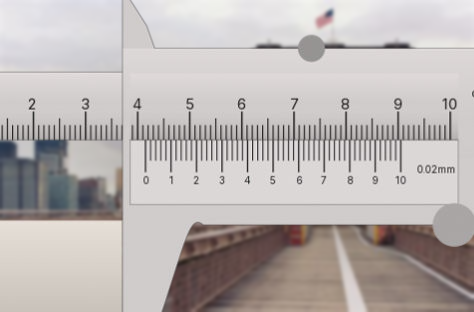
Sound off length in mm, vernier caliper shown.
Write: 41.5 mm
